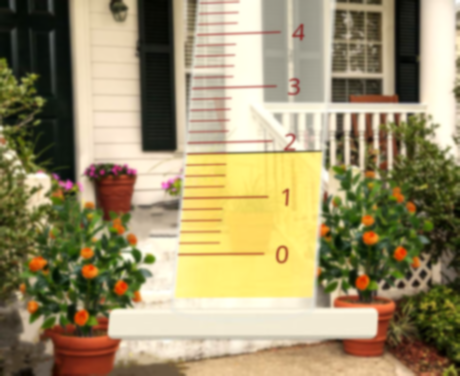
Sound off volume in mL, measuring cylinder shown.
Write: 1.8 mL
